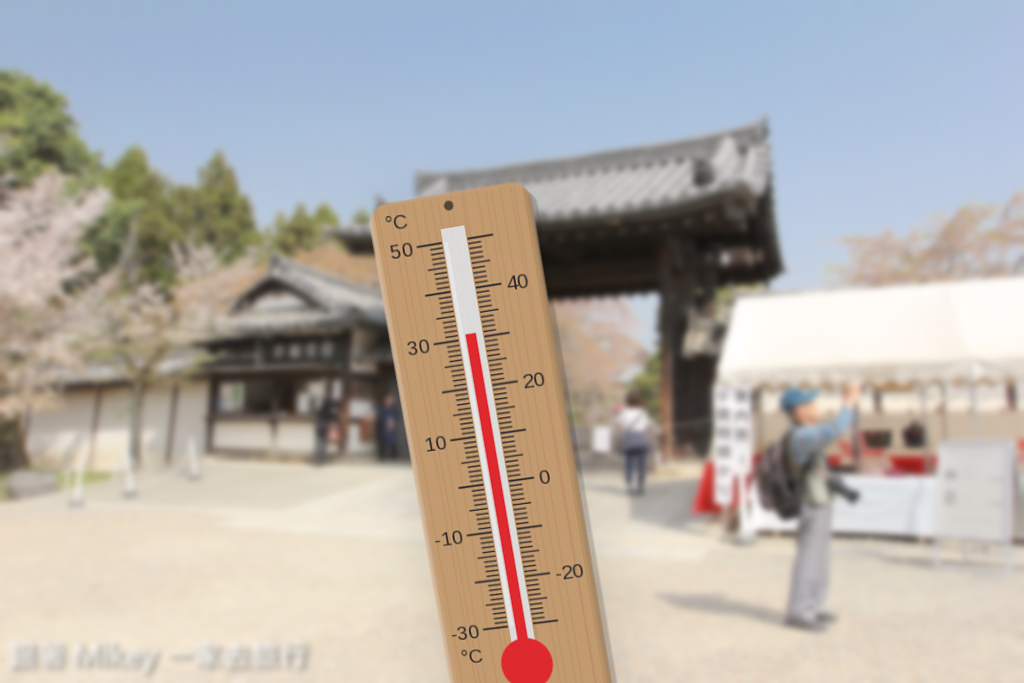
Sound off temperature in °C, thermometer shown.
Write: 31 °C
